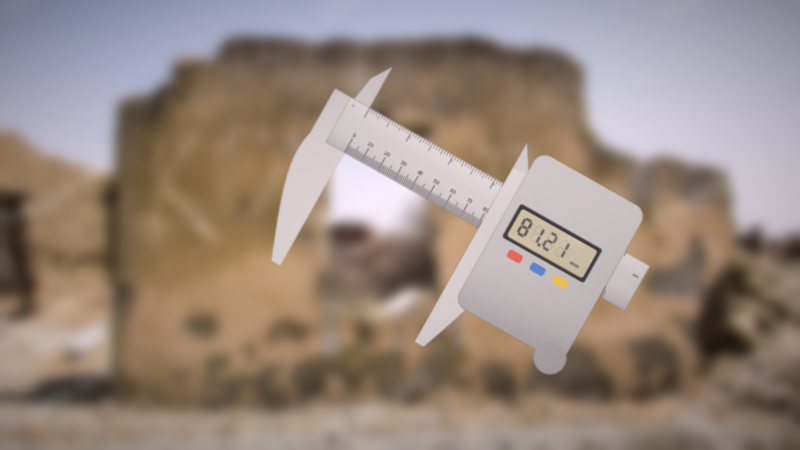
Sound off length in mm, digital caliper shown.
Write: 81.21 mm
